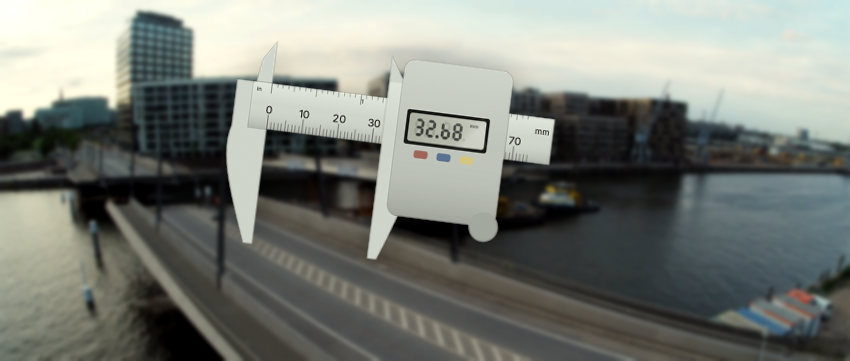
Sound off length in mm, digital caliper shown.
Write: 32.68 mm
